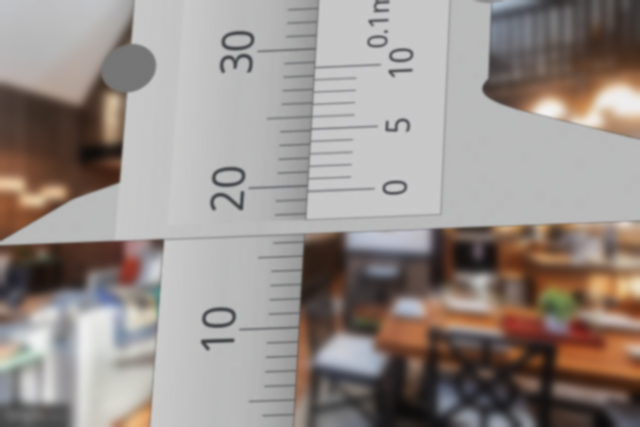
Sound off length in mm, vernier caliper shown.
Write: 19.6 mm
